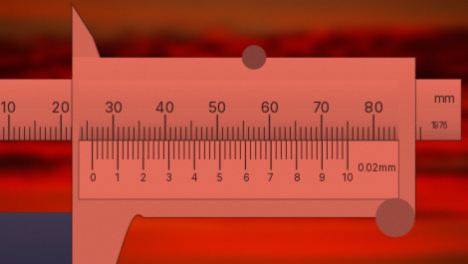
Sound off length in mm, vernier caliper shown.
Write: 26.0 mm
